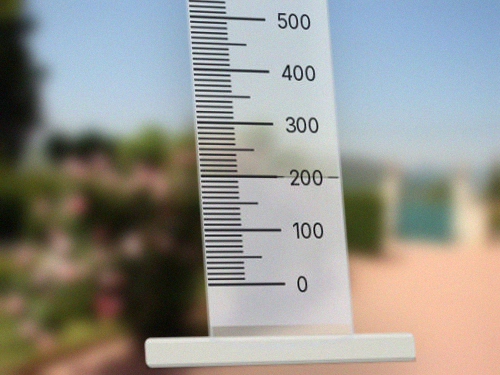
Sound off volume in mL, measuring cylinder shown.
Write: 200 mL
